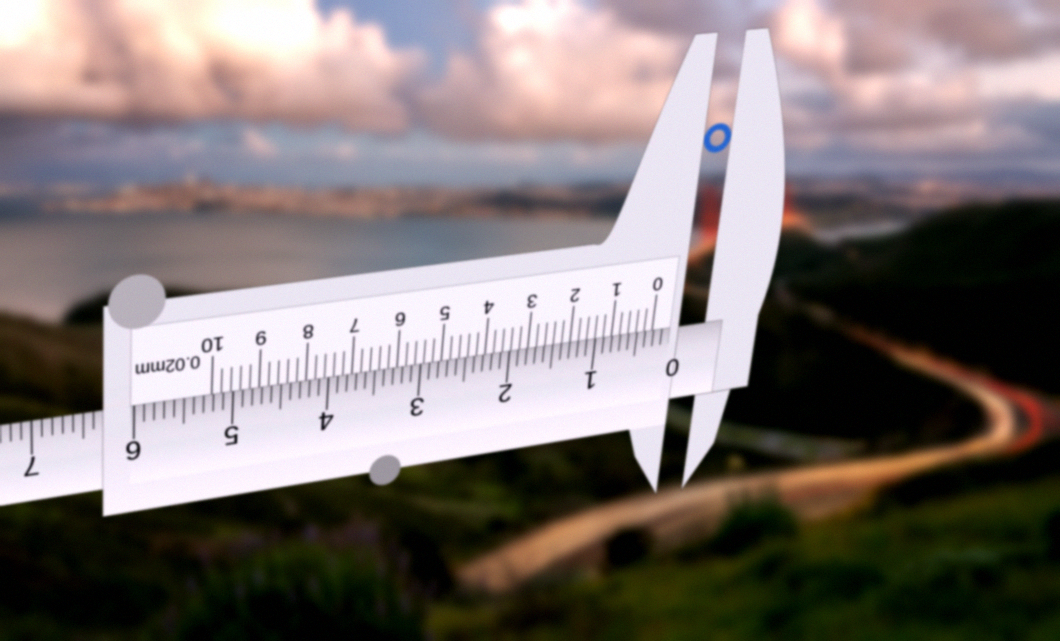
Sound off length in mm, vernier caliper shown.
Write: 3.2 mm
